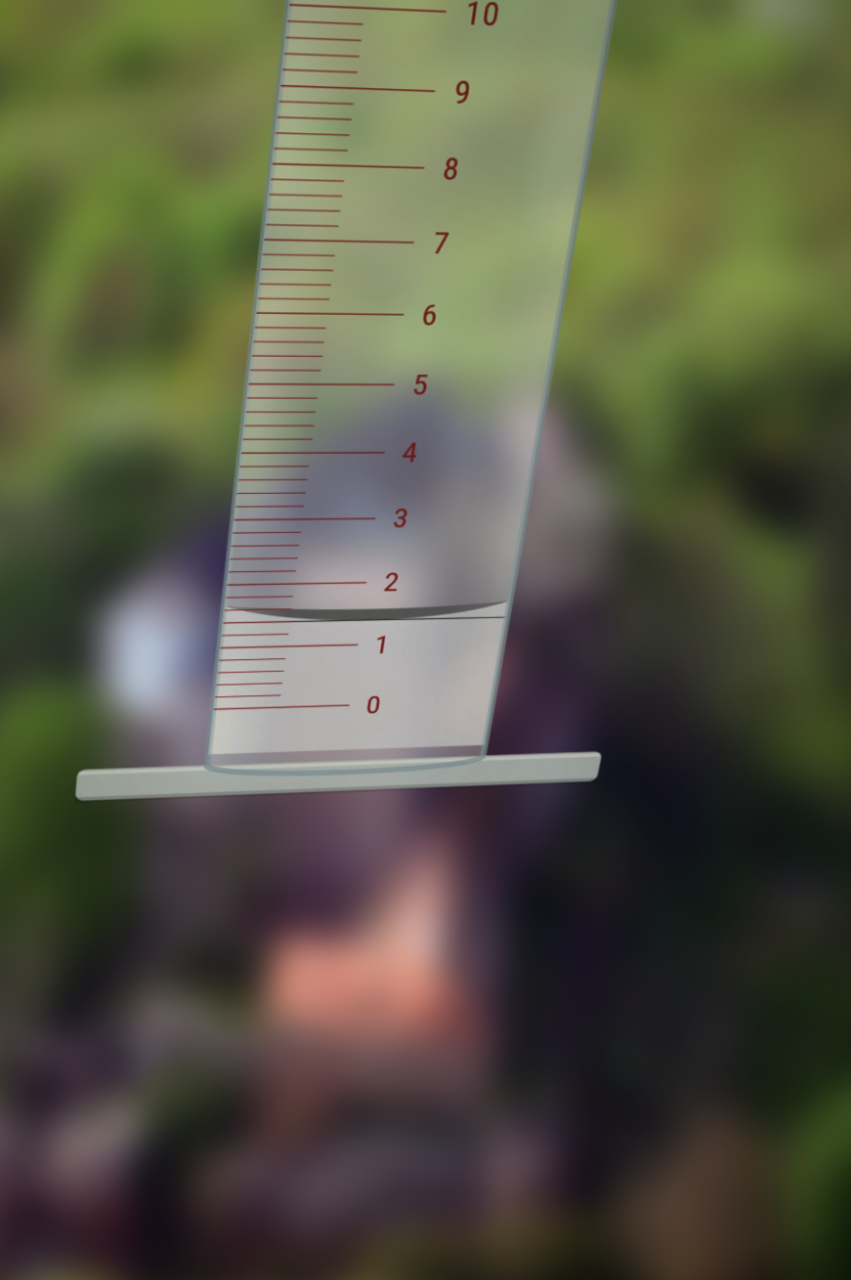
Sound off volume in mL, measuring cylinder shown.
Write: 1.4 mL
